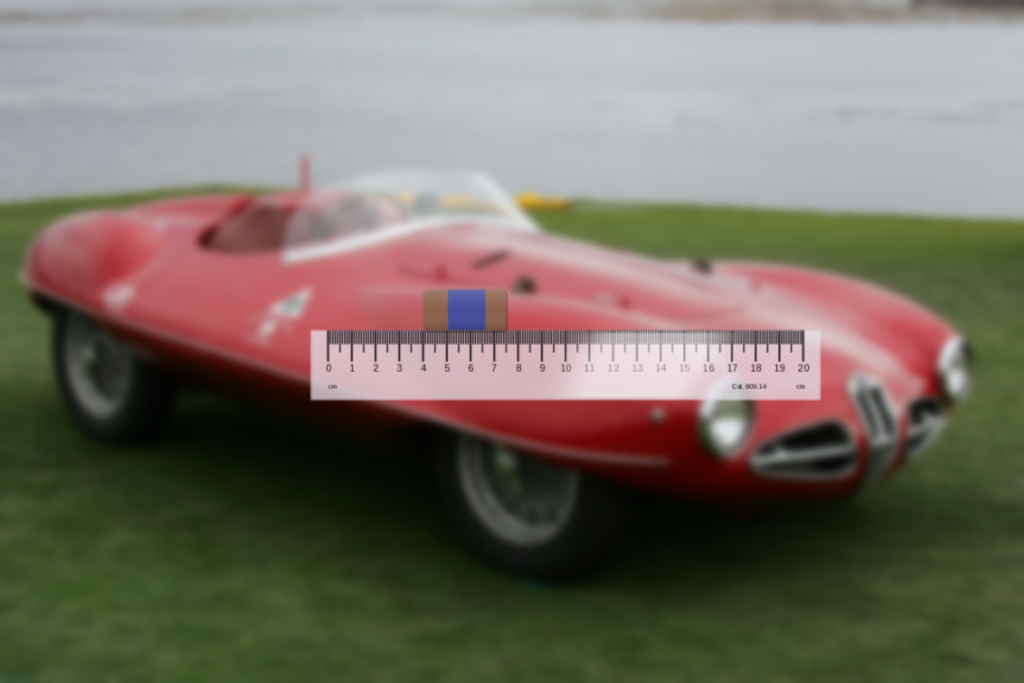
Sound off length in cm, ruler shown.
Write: 3.5 cm
